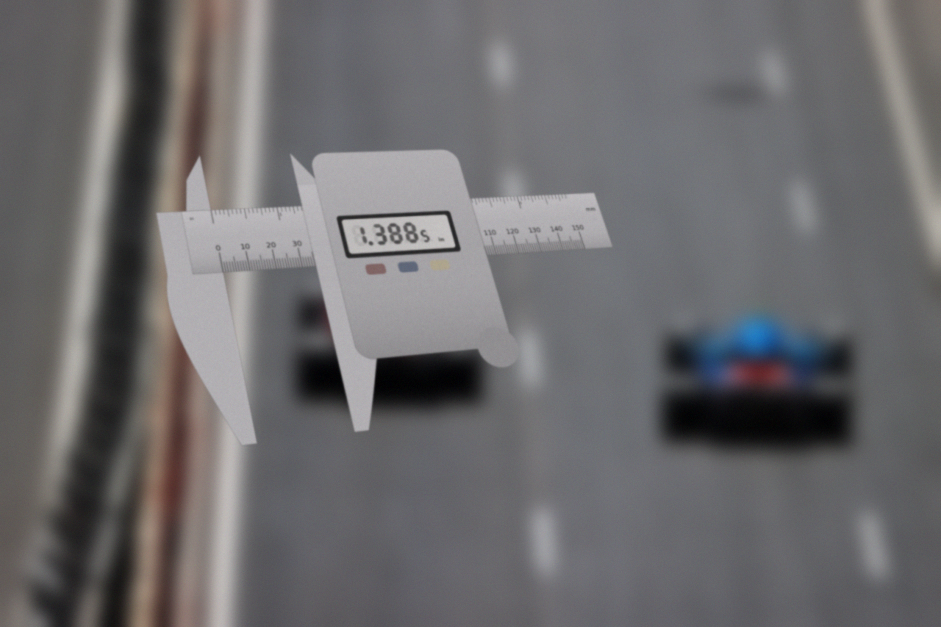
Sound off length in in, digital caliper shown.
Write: 1.3885 in
